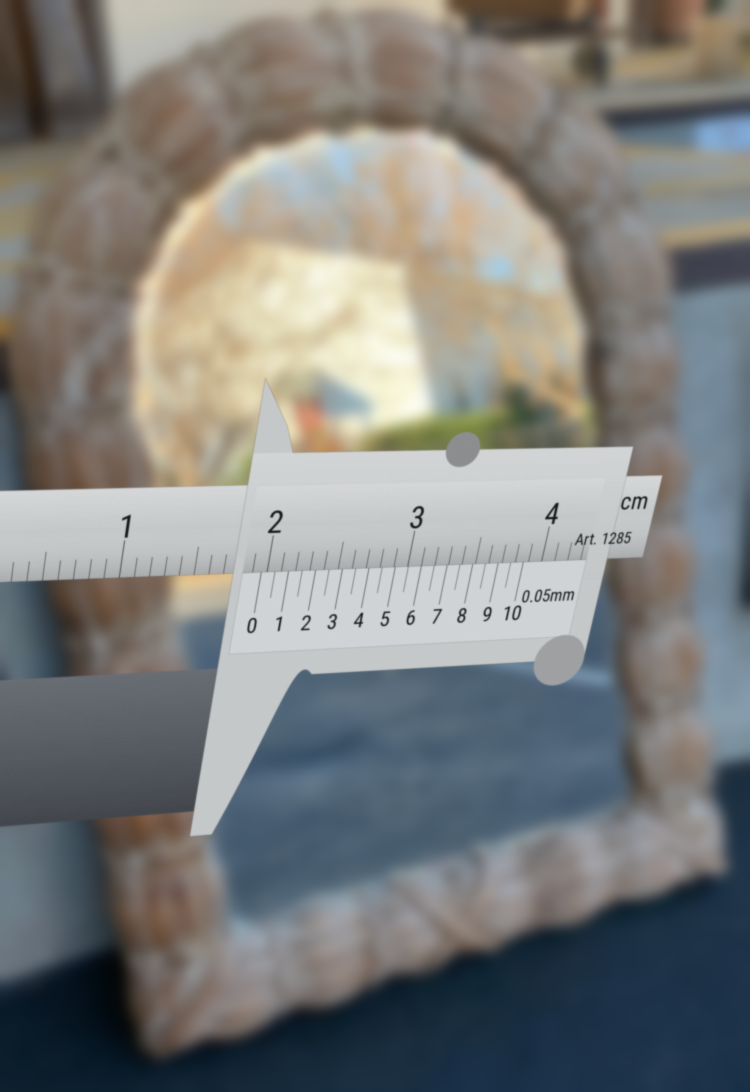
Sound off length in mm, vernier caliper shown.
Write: 19.6 mm
